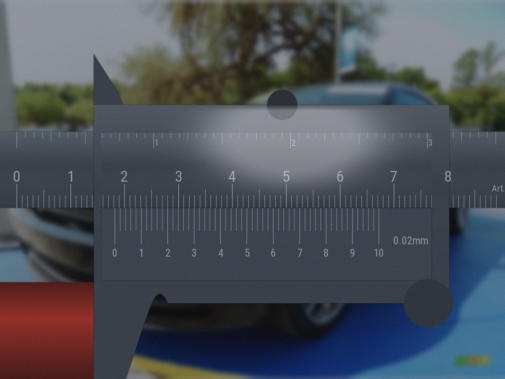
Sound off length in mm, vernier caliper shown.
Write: 18.2 mm
